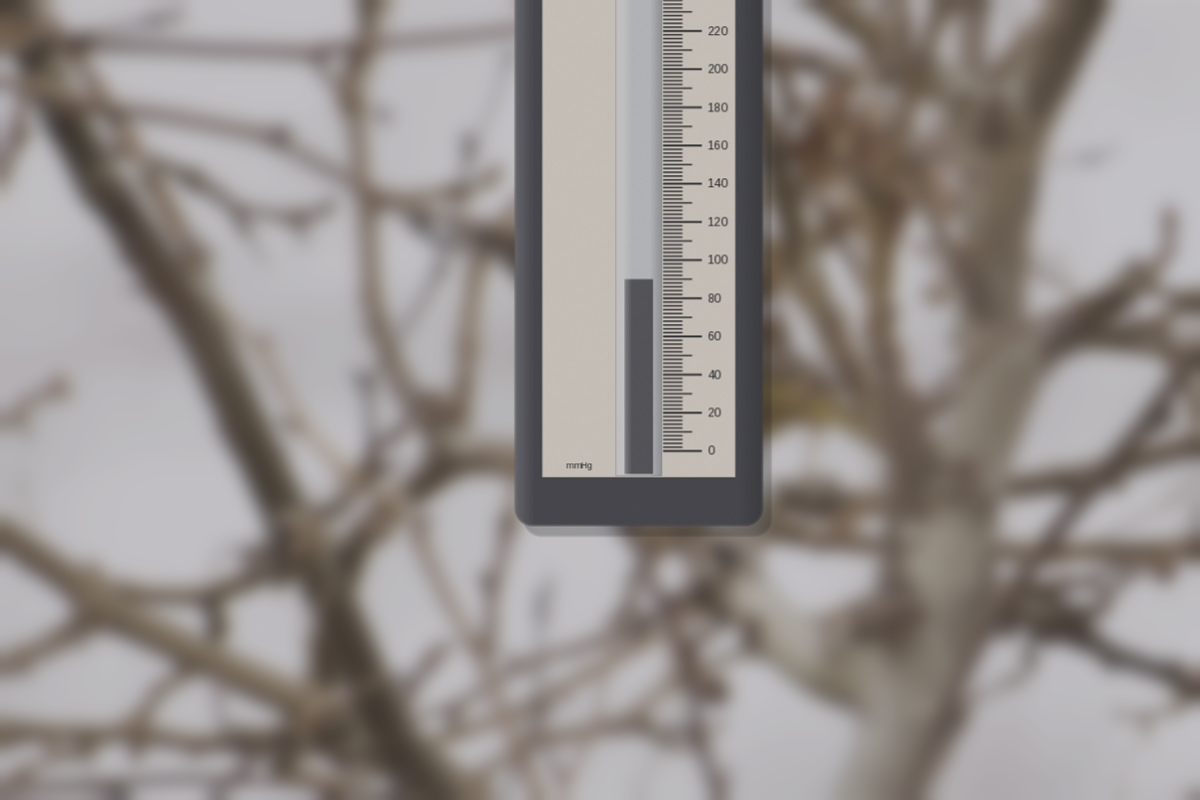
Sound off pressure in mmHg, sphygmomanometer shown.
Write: 90 mmHg
